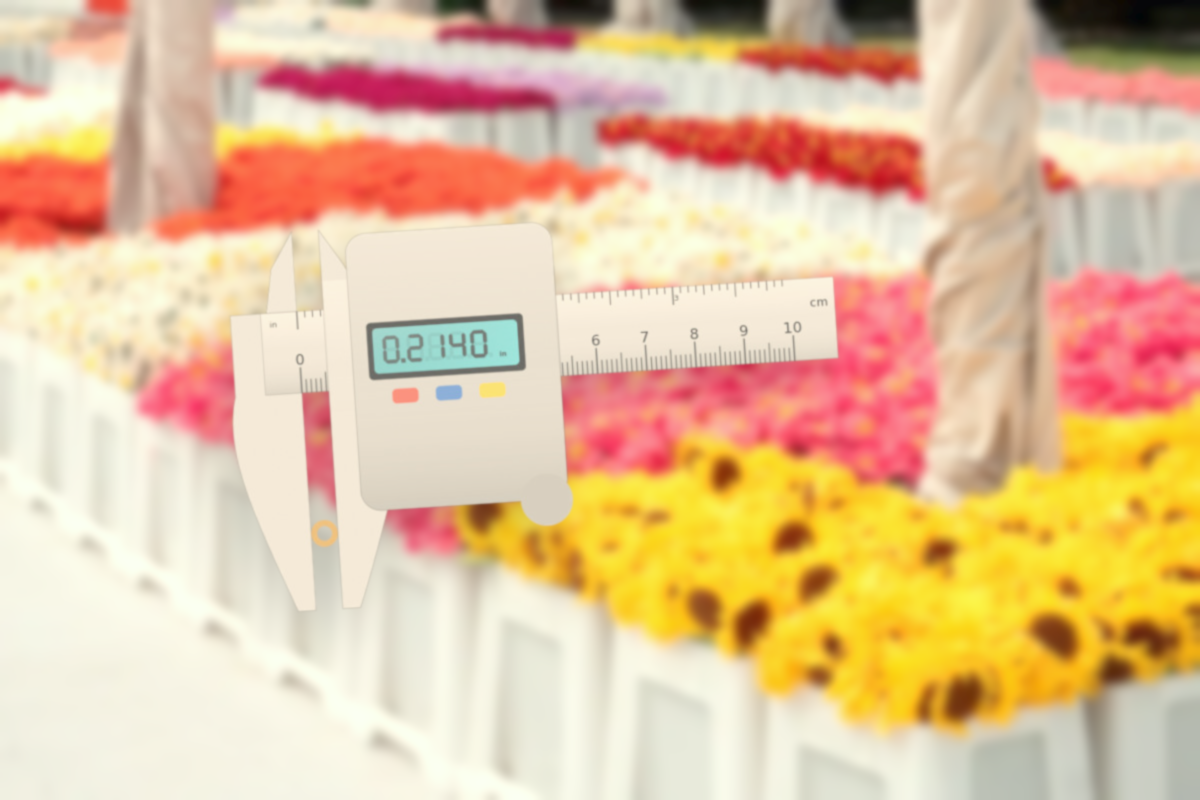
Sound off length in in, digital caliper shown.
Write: 0.2140 in
